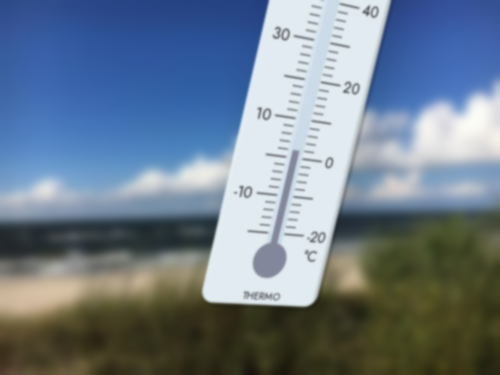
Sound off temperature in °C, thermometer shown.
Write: 2 °C
